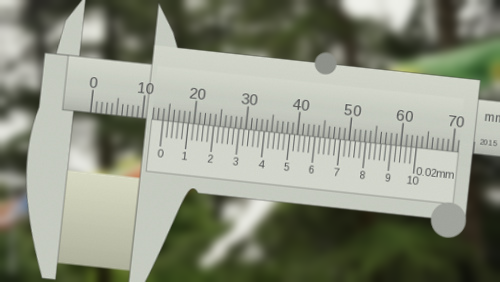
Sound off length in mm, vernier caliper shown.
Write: 14.0 mm
